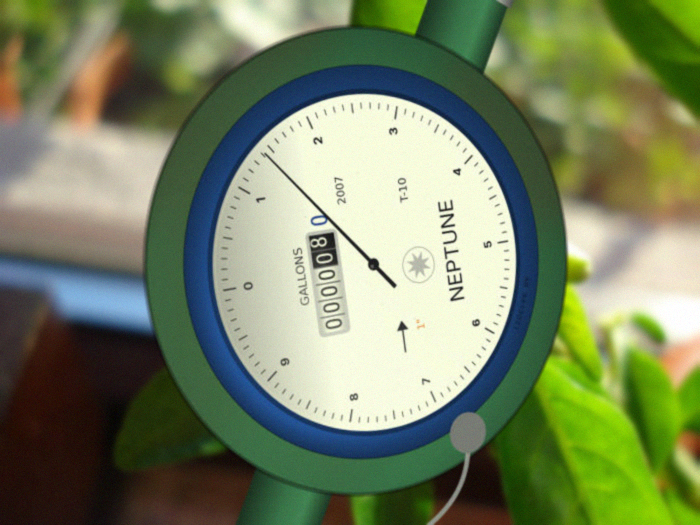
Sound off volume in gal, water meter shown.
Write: 81.4 gal
